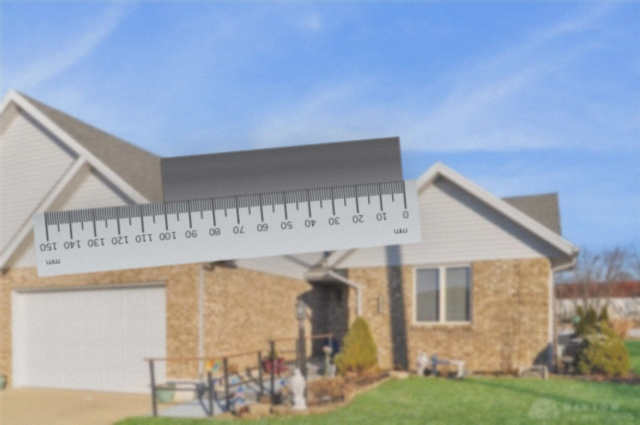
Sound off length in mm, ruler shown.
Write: 100 mm
